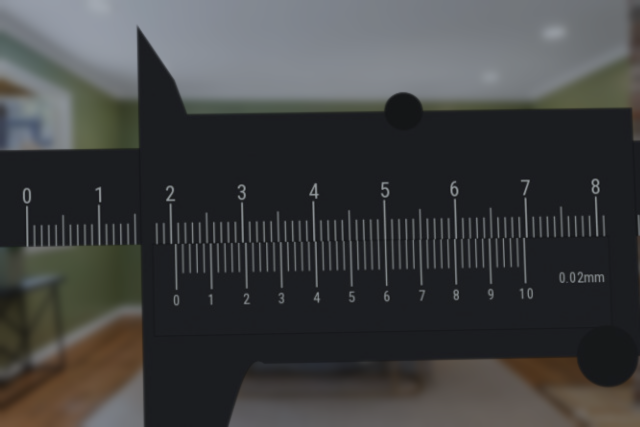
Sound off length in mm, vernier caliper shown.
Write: 20.6 mm
